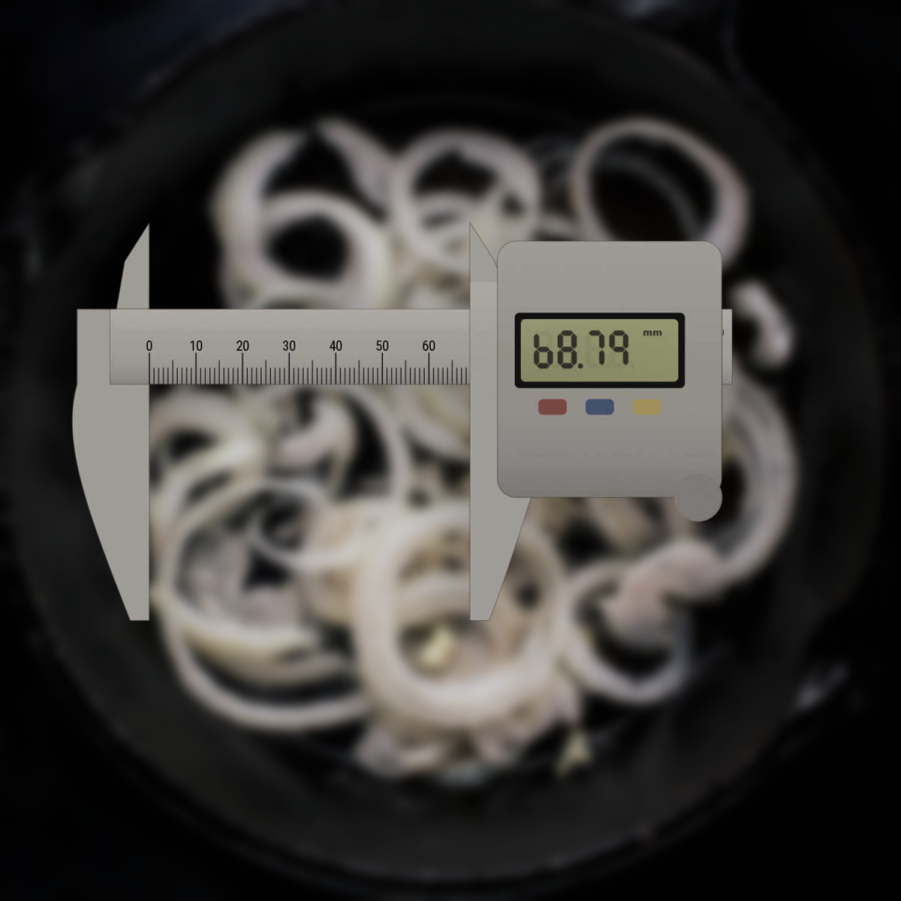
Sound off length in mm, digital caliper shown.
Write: 68.79 mm
